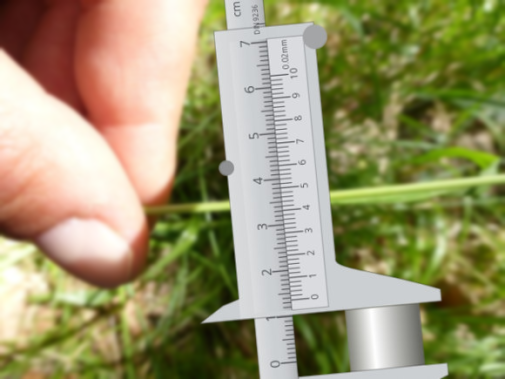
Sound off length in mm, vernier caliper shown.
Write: 13.5 mm
